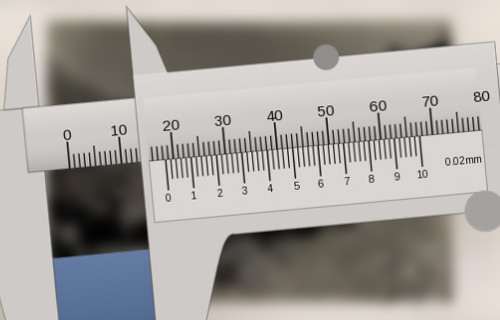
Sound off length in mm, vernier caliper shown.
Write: 18.5 mm
